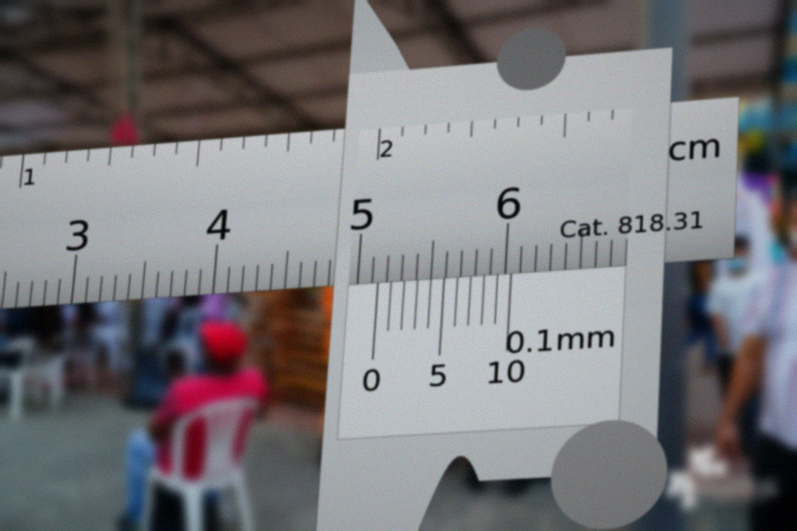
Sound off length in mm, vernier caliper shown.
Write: 51.4 mm
